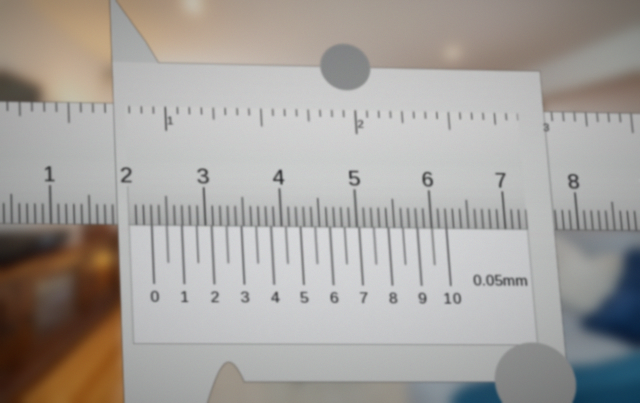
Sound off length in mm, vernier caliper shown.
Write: 23.0 mm
